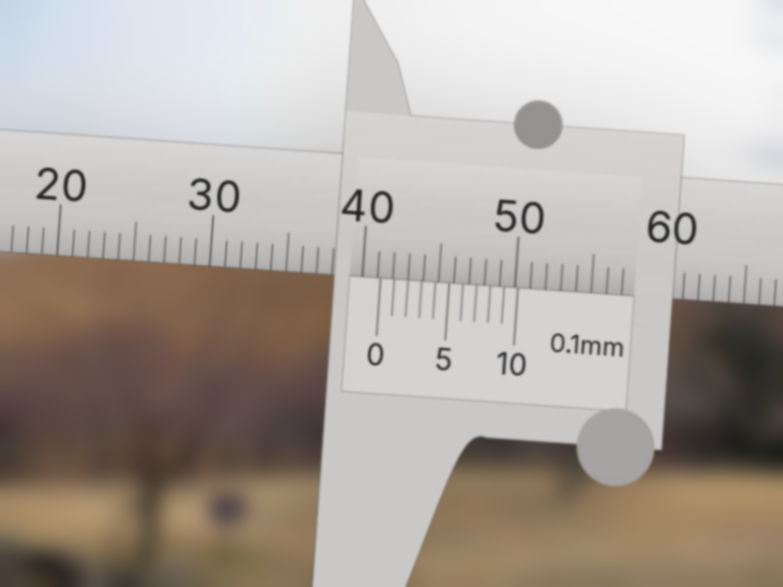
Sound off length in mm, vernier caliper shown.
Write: 41.2 mm
